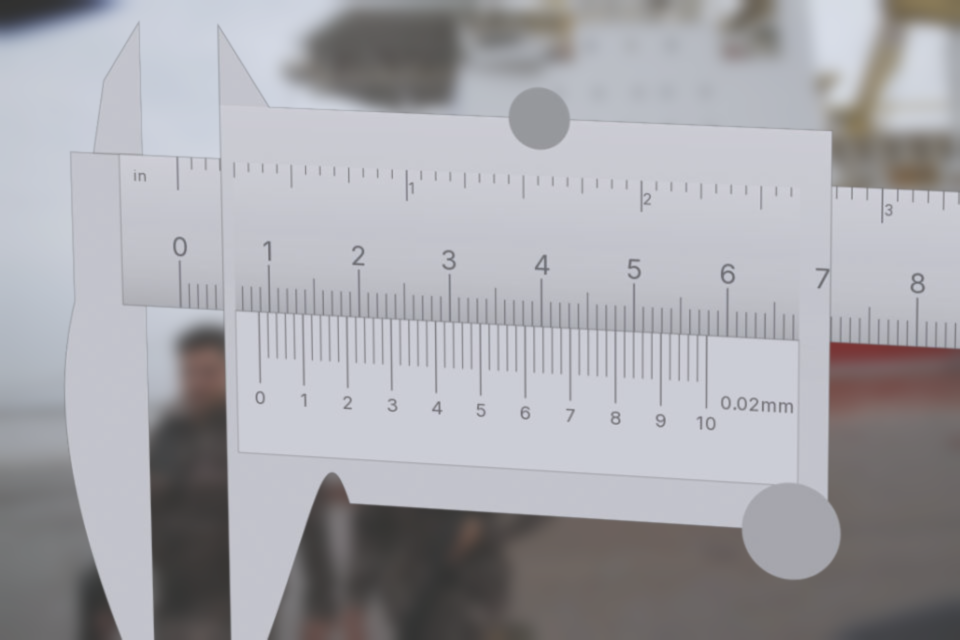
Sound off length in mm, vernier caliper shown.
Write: 8.8 mm
